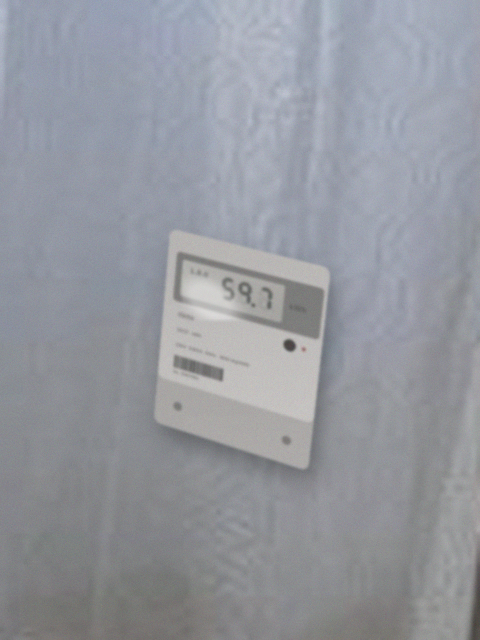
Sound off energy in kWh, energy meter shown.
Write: 59.7 kWh
